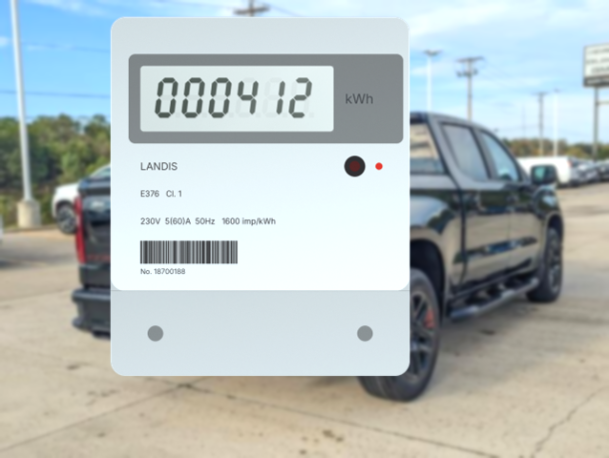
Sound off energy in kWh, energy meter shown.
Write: 412 kWh
